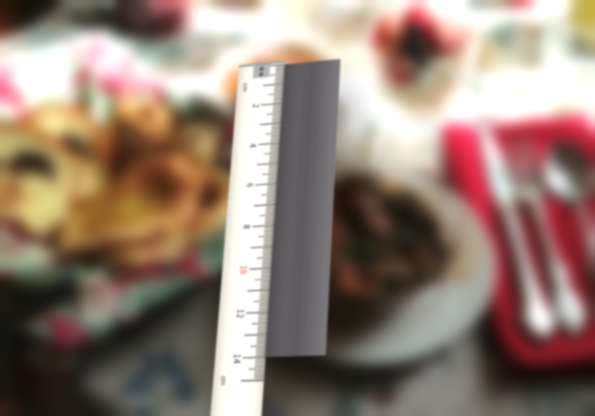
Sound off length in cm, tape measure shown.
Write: 14 cm
